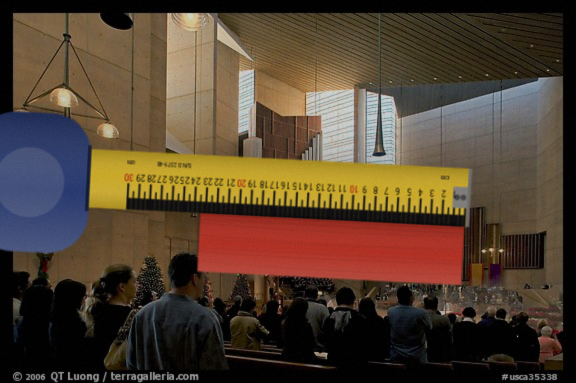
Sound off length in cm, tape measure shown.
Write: 23.5 cm
